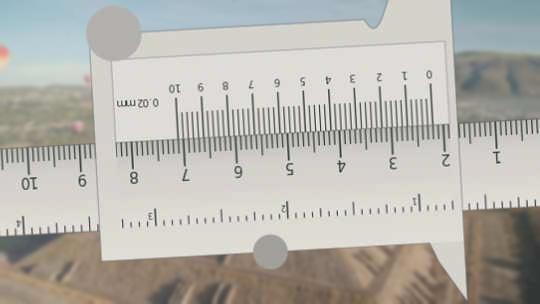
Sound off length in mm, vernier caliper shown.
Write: 22.0 mm
